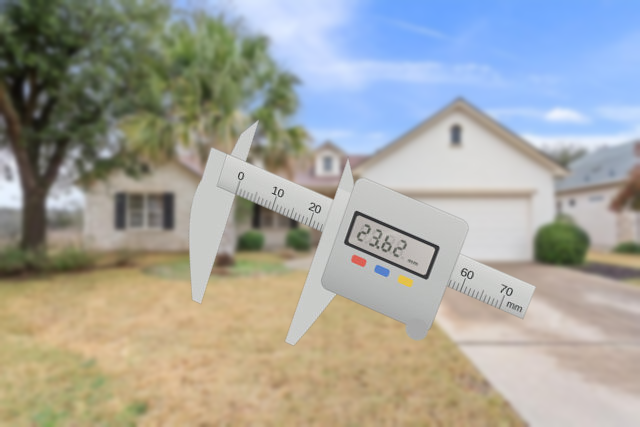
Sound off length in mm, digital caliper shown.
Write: 23.62 mm
